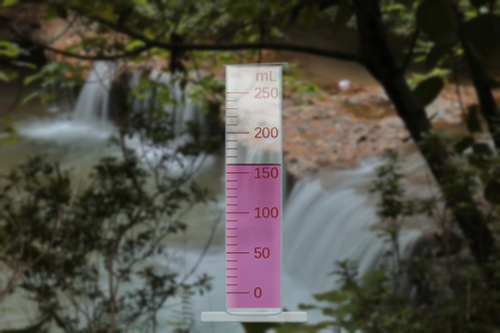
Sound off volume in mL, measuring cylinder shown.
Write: 160 mL
